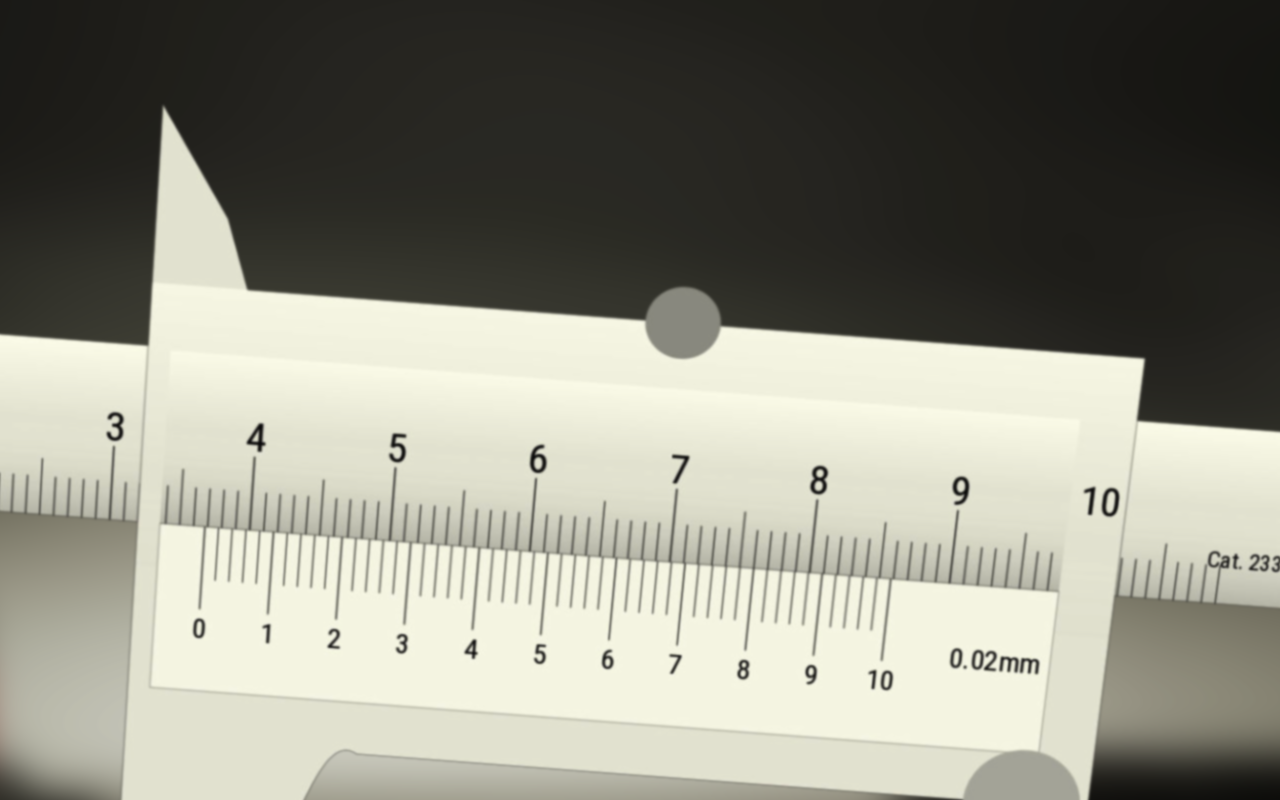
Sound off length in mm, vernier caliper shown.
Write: 36.8 mm
